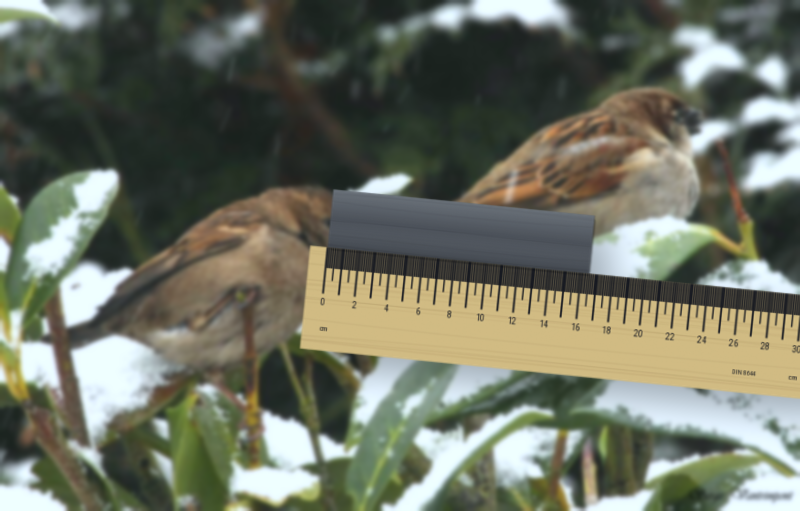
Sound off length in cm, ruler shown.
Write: 16.5 cm
